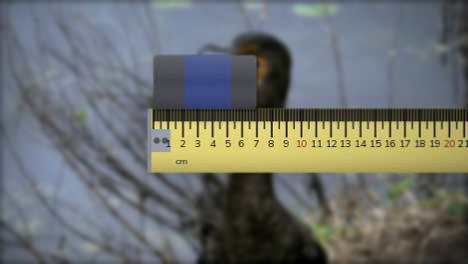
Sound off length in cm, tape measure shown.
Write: 7 cm
